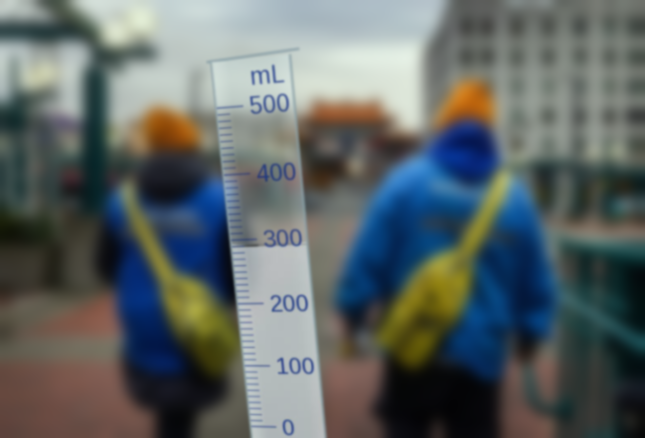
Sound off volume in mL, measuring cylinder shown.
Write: 290 mL
